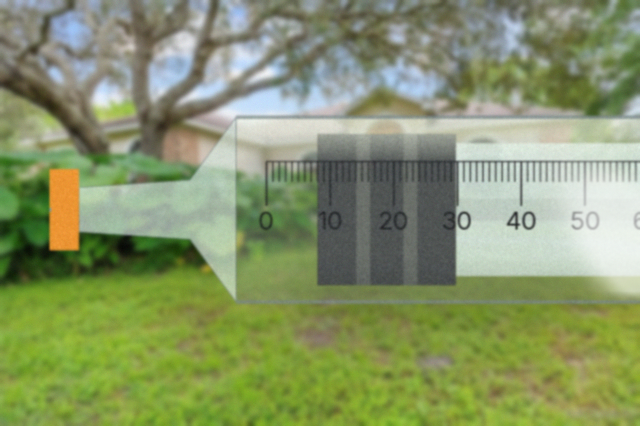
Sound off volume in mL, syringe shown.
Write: 8 mL
